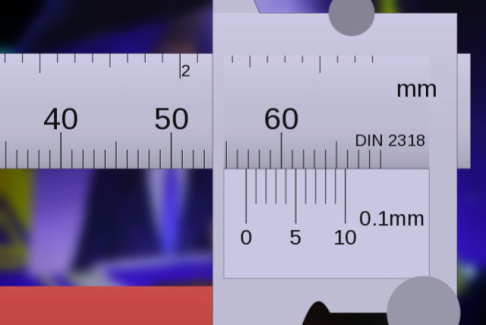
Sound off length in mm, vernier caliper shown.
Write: 56.8 mm
